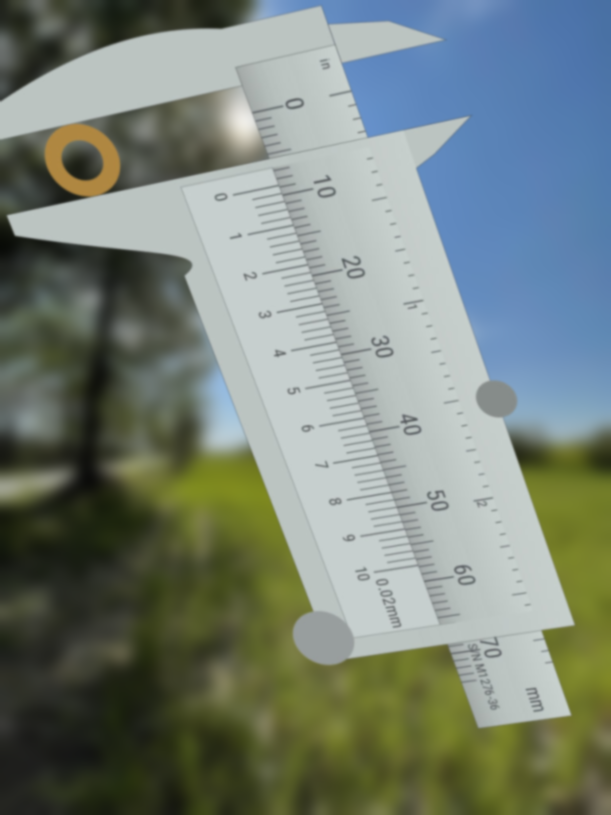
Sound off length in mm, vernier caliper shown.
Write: 8.8 mm
